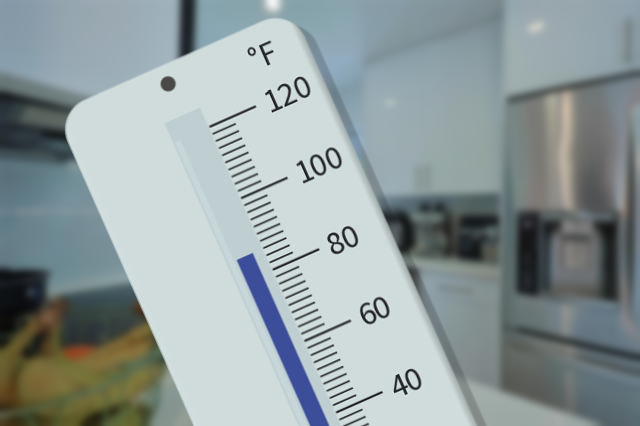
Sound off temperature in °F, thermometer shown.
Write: 86 °F
